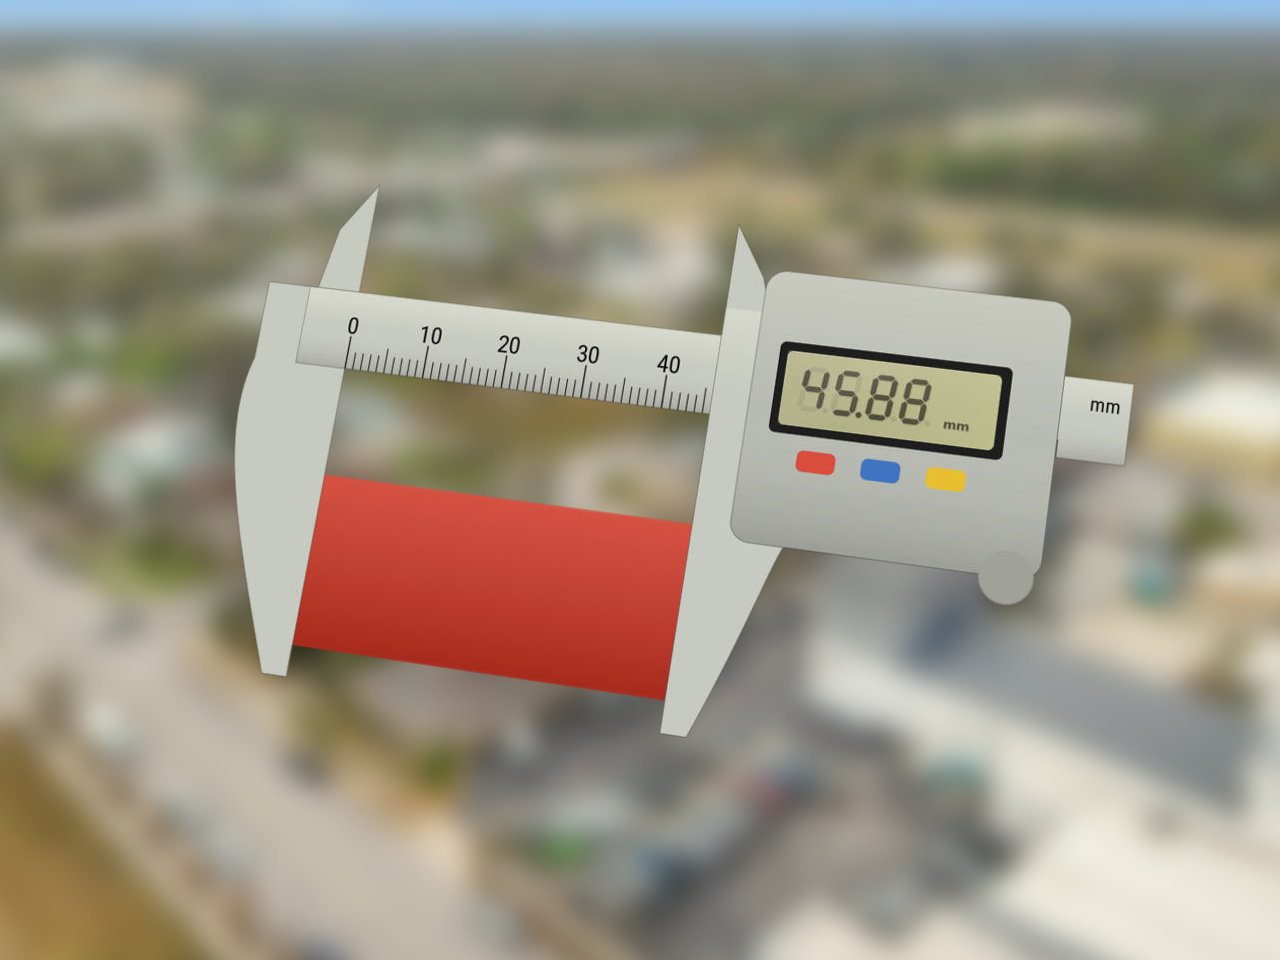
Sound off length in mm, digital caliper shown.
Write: 45.88 mm
